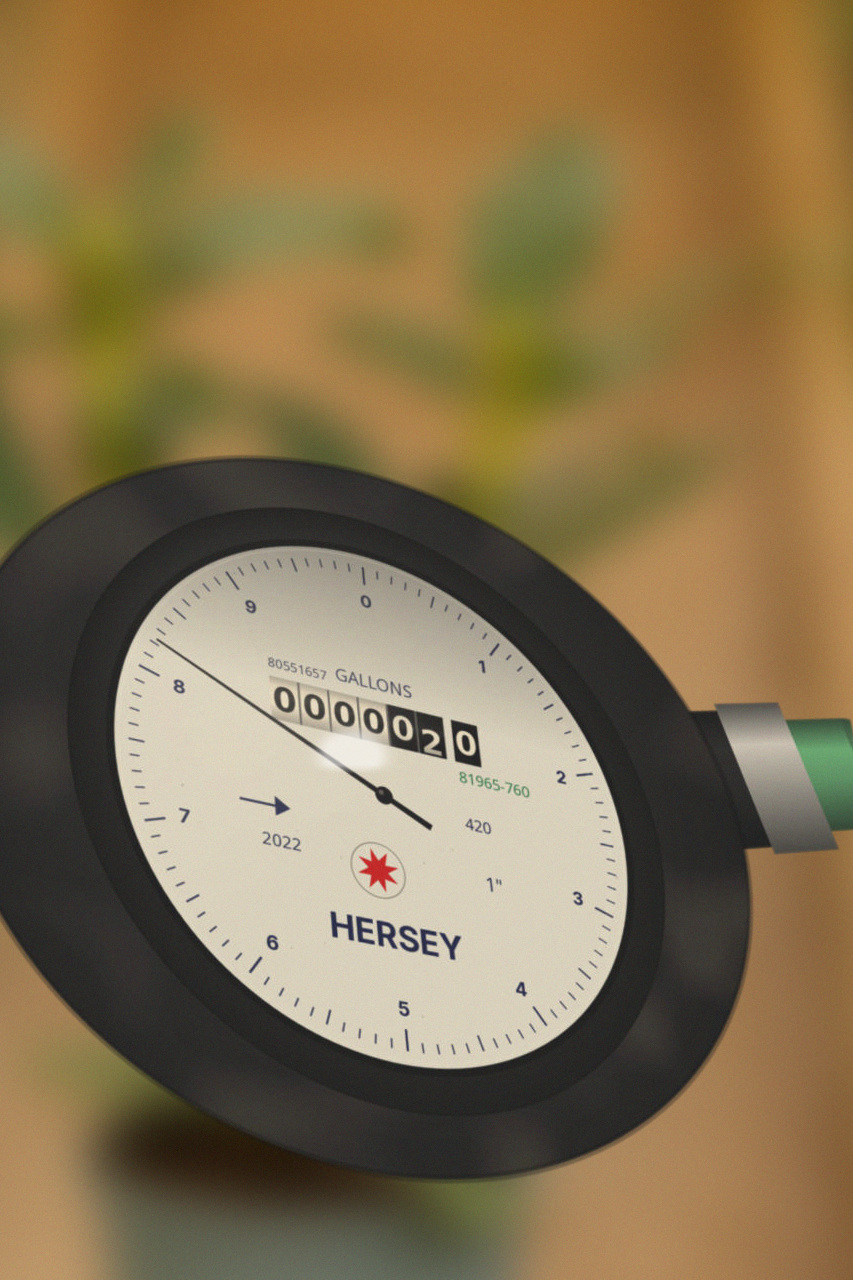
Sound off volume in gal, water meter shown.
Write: 18.2 gal
